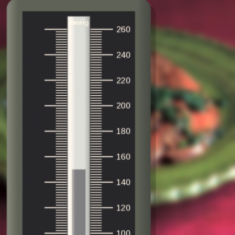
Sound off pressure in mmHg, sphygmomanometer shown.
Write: 150 mmHg
